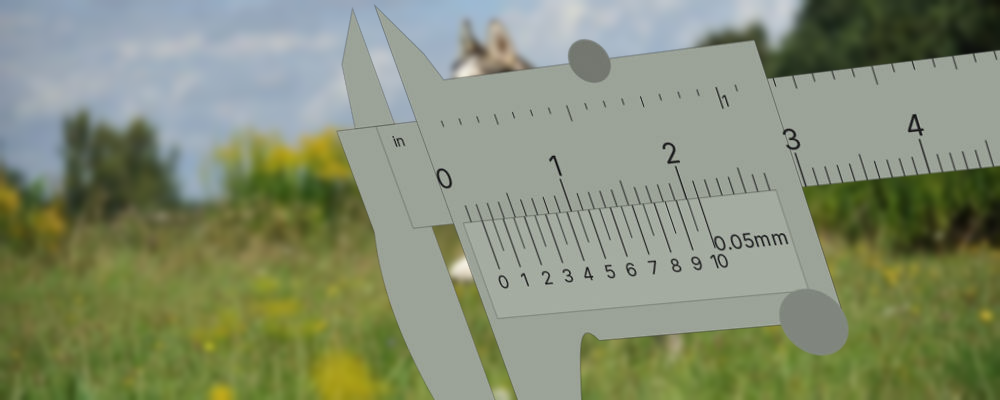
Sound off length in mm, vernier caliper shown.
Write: 2.0 mm
